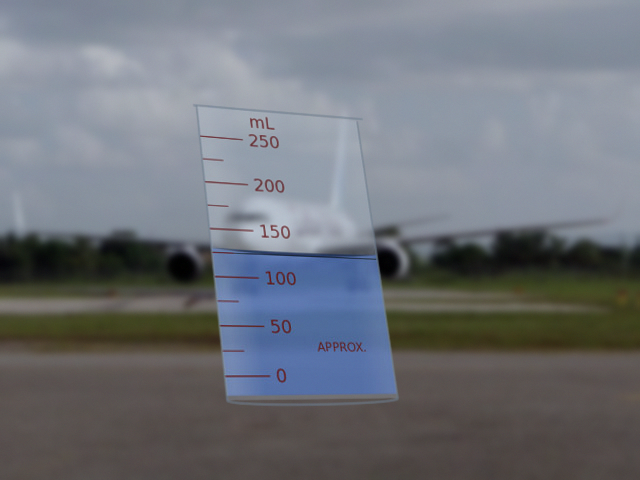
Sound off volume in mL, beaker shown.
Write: 125 mL
